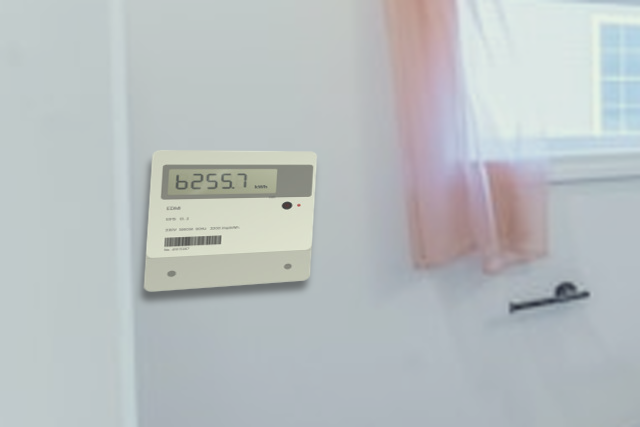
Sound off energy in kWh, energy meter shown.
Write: 6255.7 kWh
